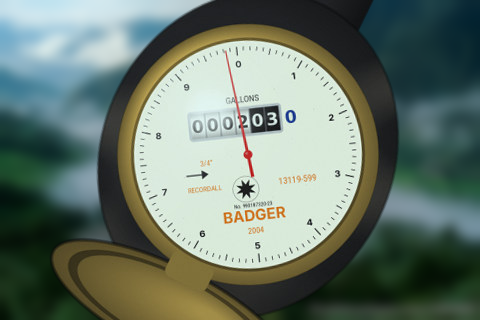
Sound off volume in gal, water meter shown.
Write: 2029.8 gal
